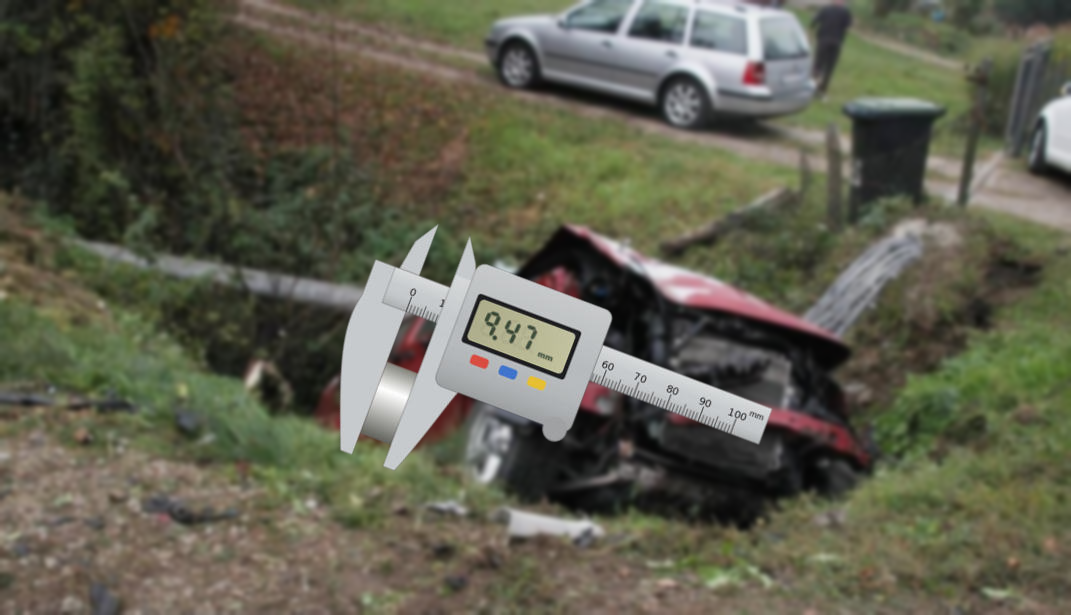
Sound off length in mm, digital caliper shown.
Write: 9.47 mm
